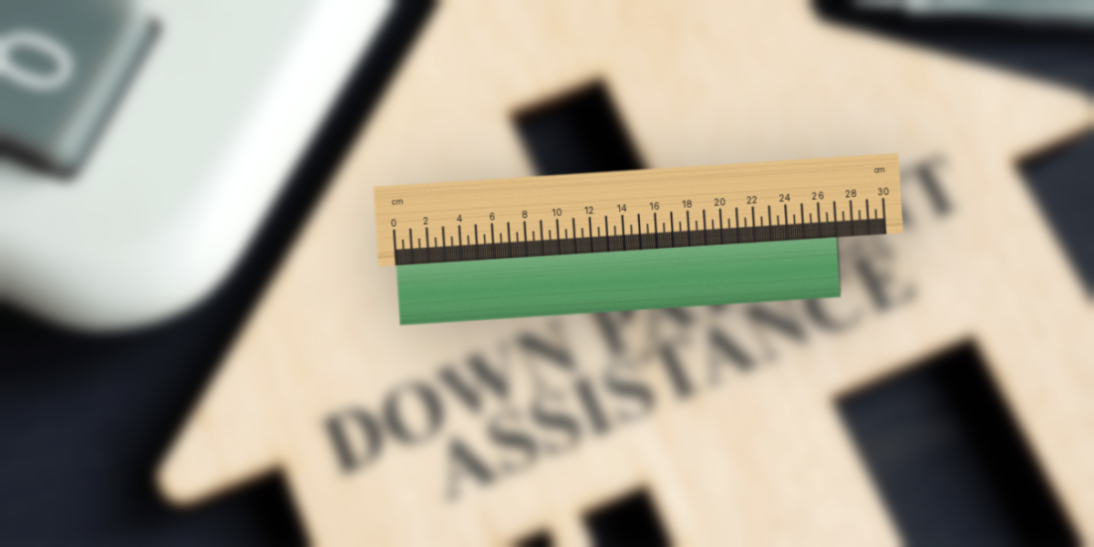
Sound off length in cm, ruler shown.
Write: 27 cm
